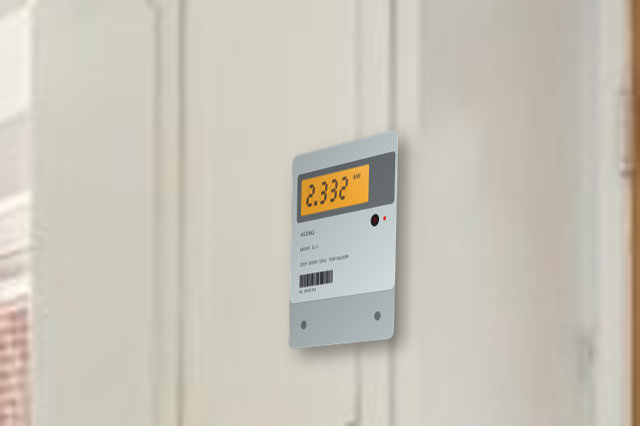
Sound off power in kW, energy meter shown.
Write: 2.332 kW
